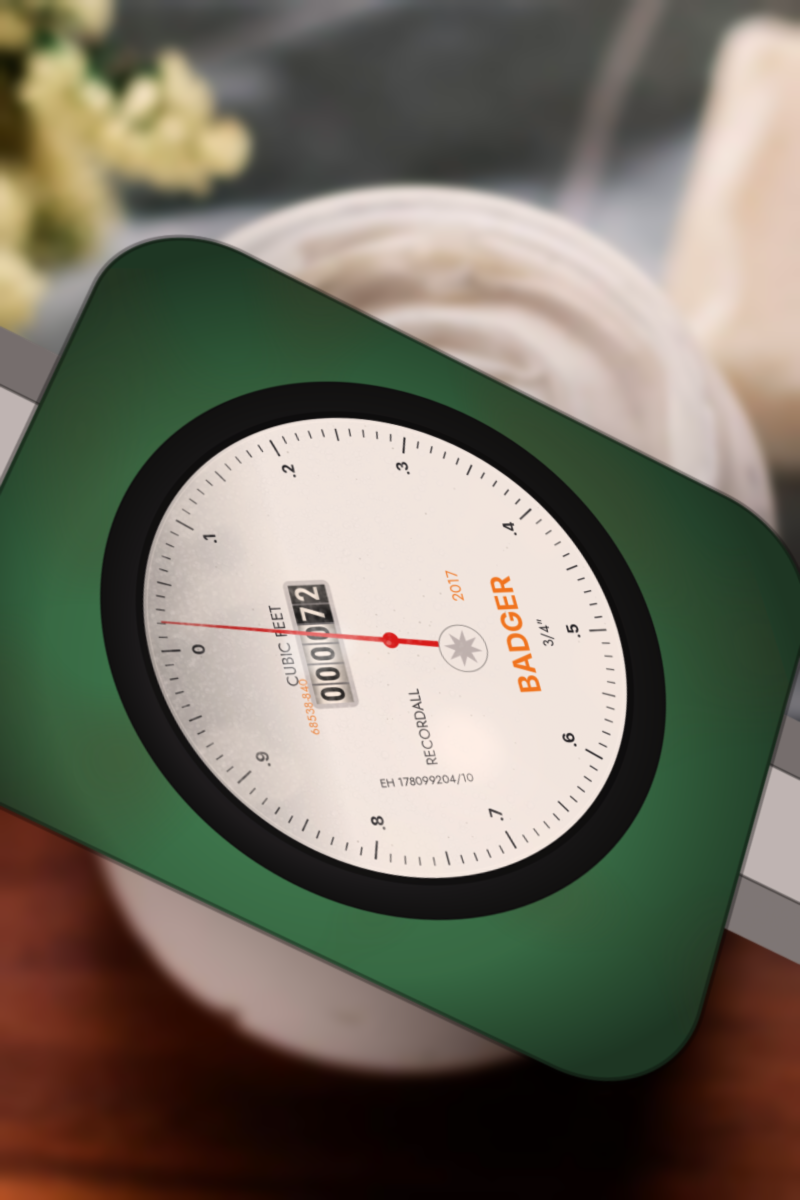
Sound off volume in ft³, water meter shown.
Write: 72.02 ft³
